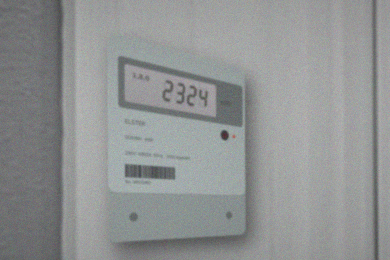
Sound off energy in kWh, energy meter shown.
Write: 2324 kWh
